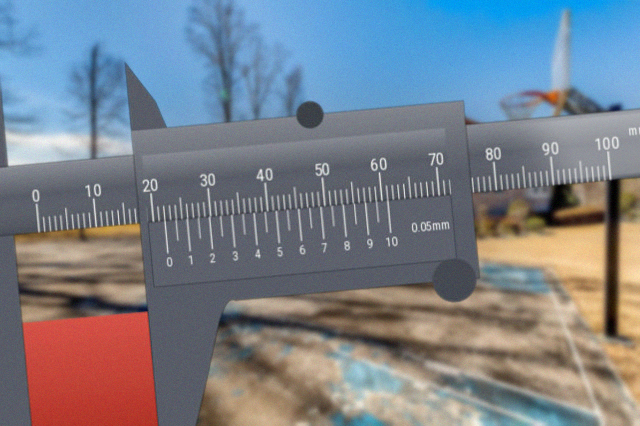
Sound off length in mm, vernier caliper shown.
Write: 22.0 mm
